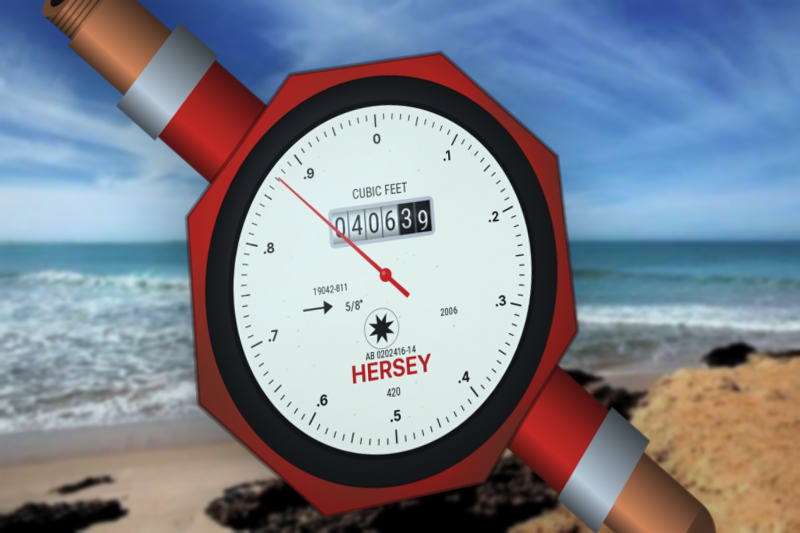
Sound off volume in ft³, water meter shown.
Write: 40638.87 ft³
